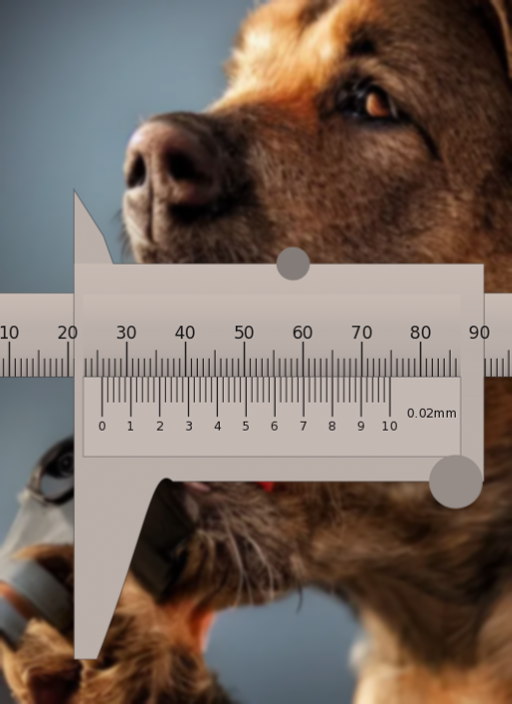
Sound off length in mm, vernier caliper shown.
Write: 25.8 mm
